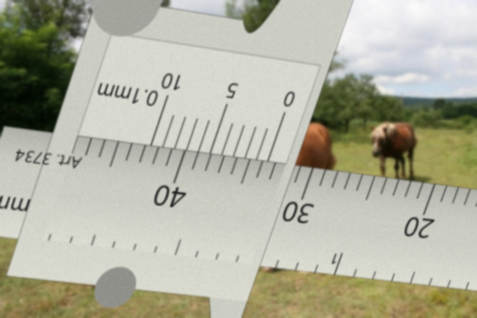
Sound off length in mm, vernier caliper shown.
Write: 33.6 mm
